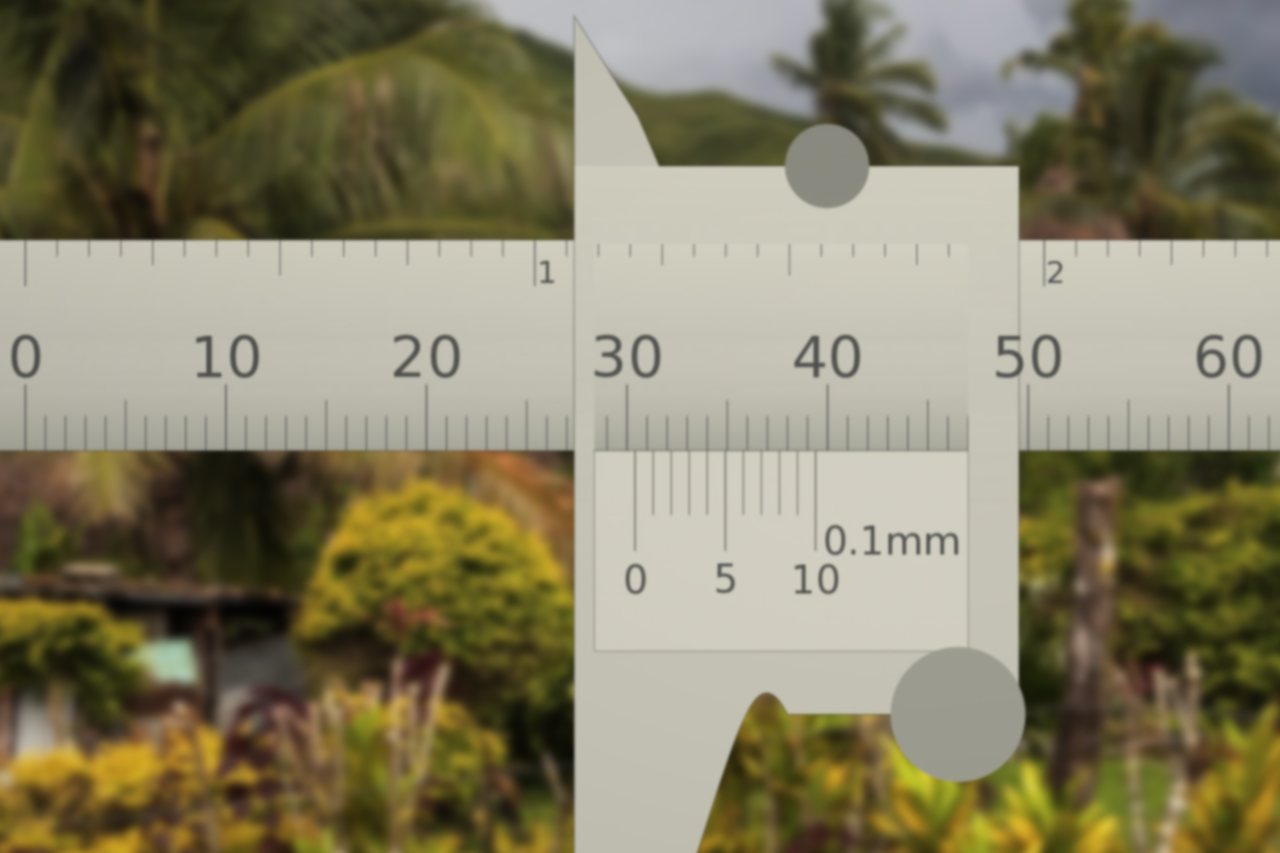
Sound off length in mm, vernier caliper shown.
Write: 30.4 mm
